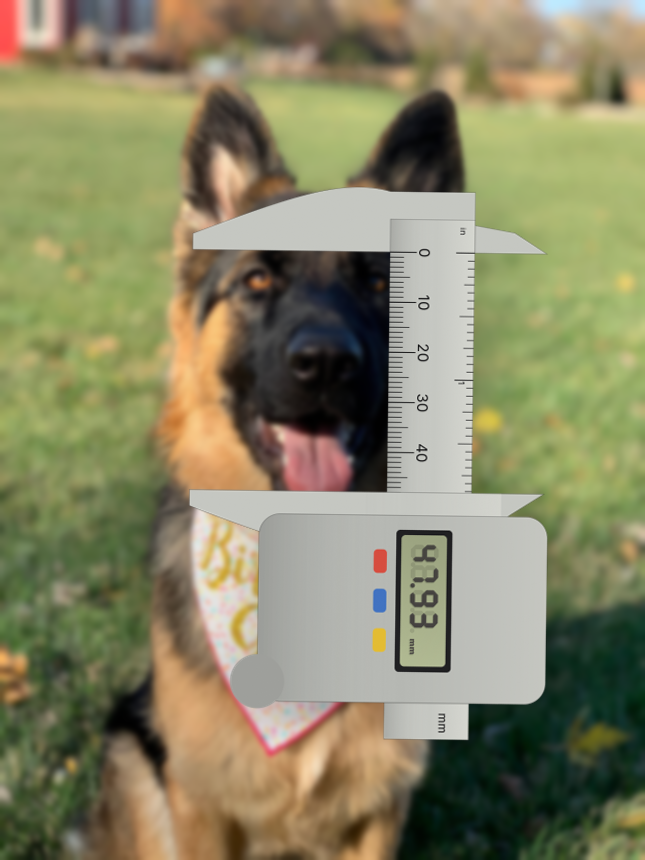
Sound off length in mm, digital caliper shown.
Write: 47.93 mm
